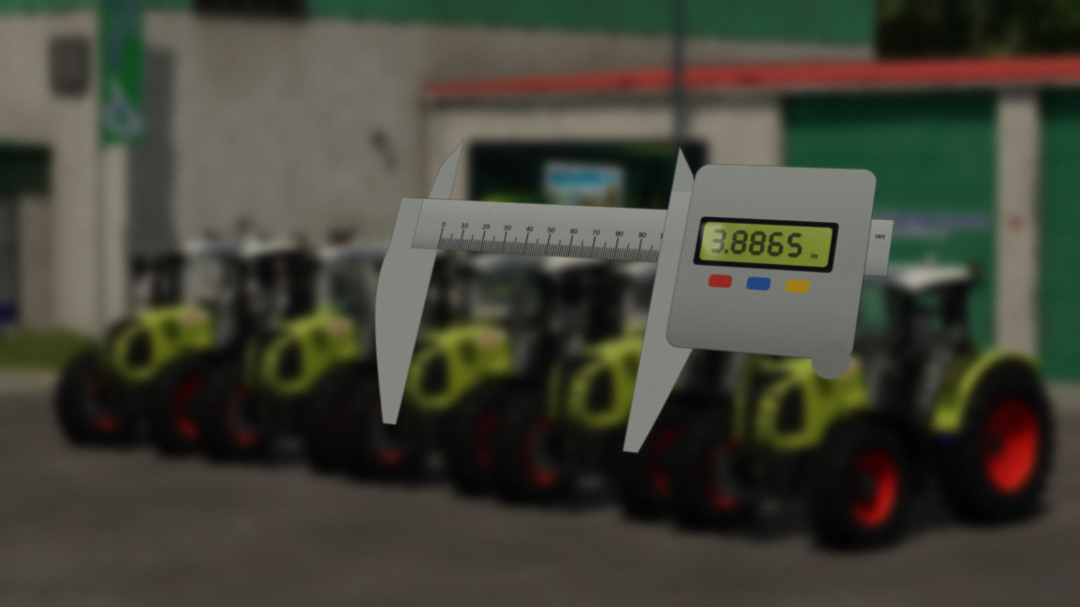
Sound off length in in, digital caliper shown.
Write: 3.8865 in
